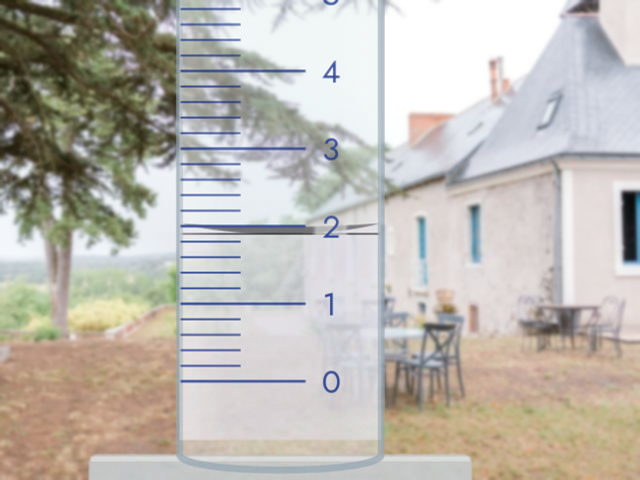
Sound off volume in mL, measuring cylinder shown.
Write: 1.9 mL
